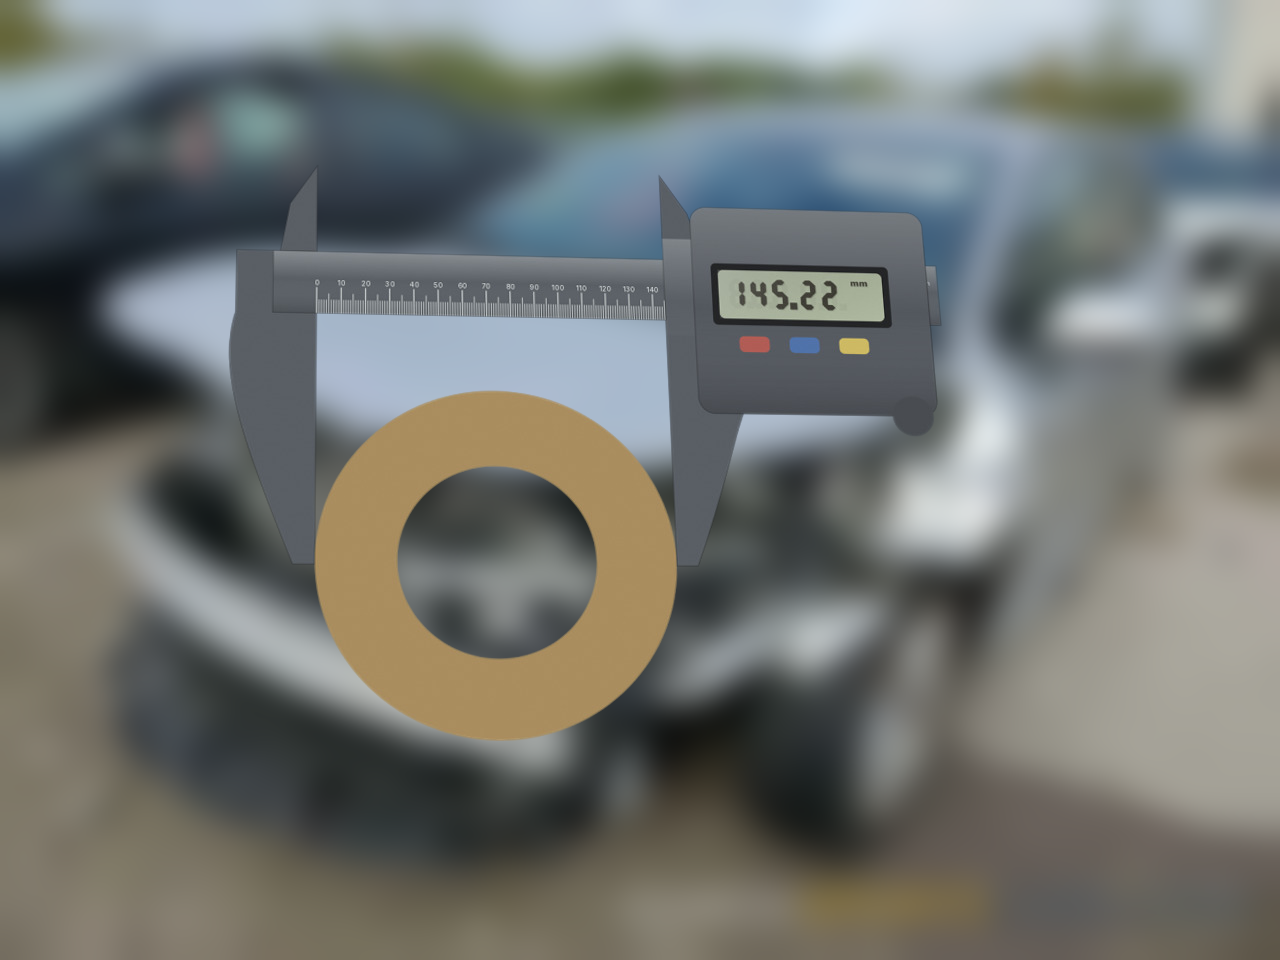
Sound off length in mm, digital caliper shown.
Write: 145.22 mm
